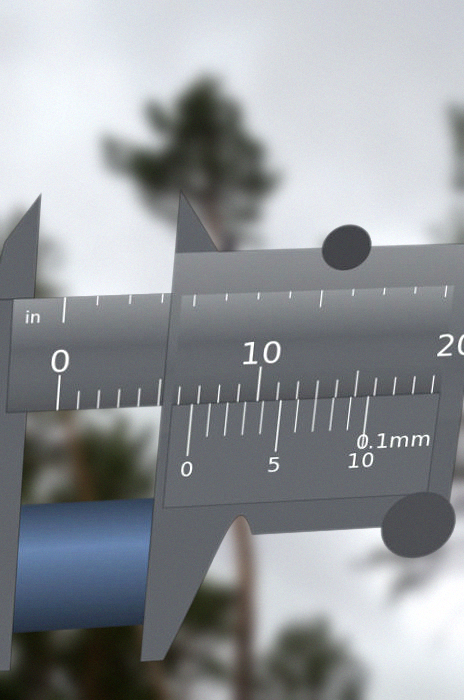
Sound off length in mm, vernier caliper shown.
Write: 6.7 mm
